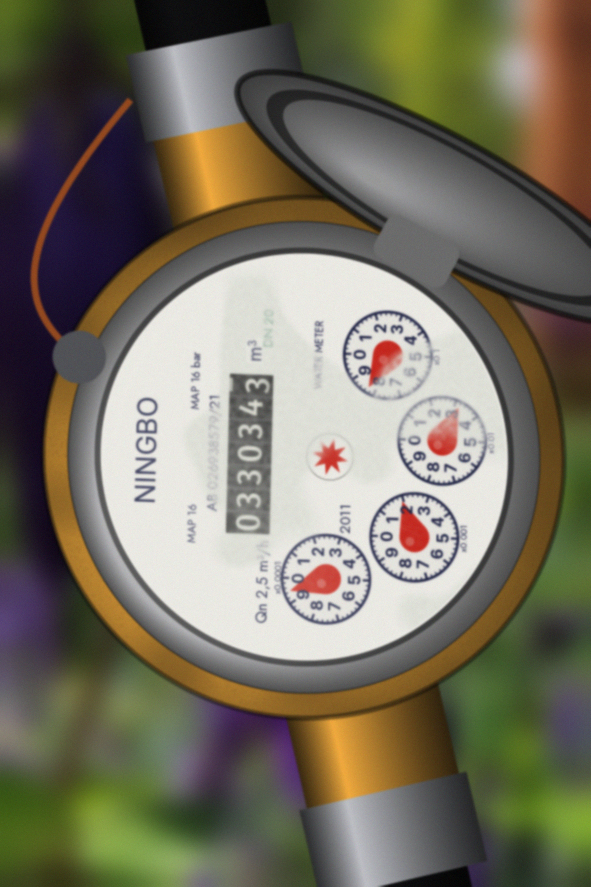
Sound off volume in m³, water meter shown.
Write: 330342.8319 m³
